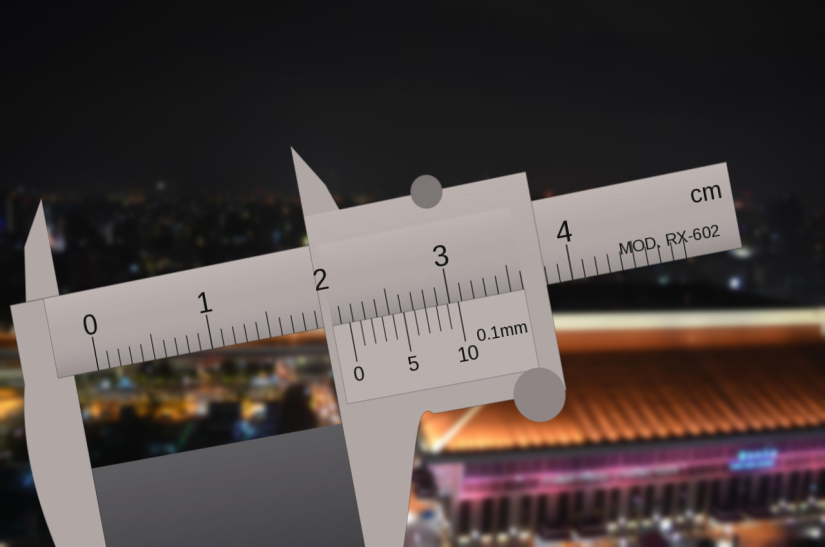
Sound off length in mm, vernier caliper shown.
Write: 21.7 mm
